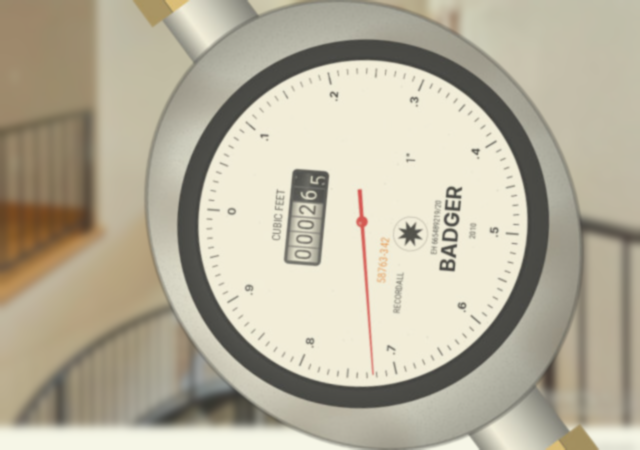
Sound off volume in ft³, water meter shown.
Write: 264.72 ft³
